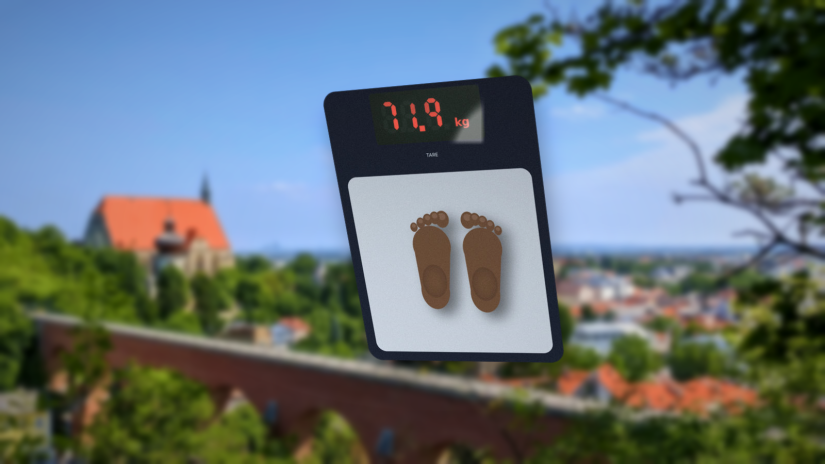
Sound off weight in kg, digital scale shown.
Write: 71.9 kg
